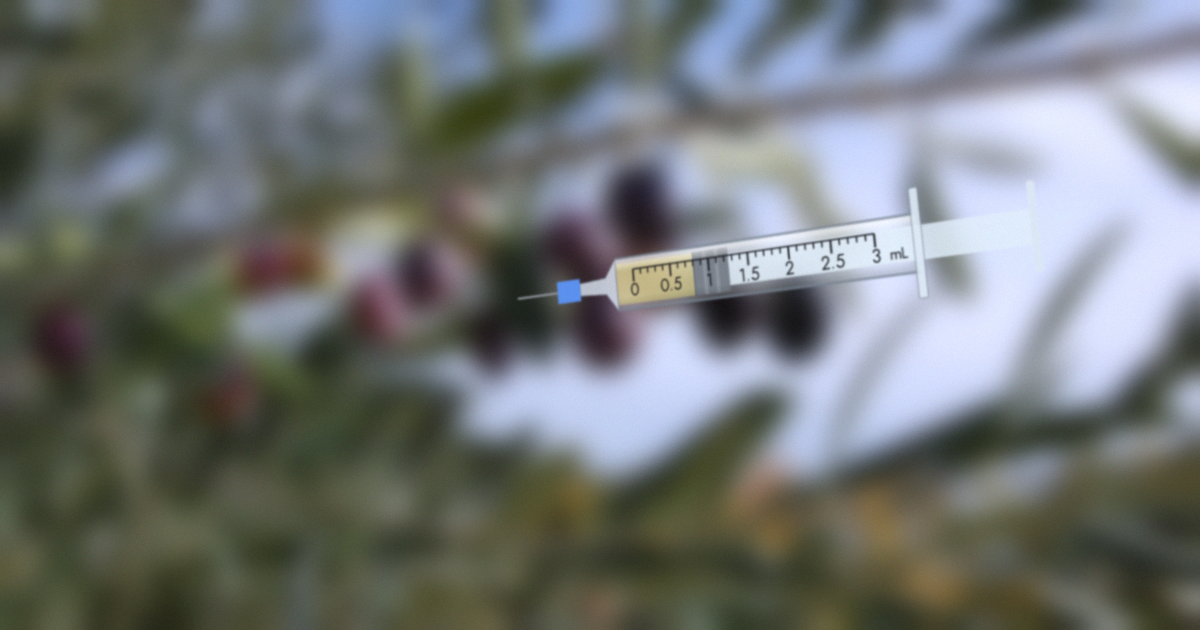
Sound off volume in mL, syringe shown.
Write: 0.8 mL
